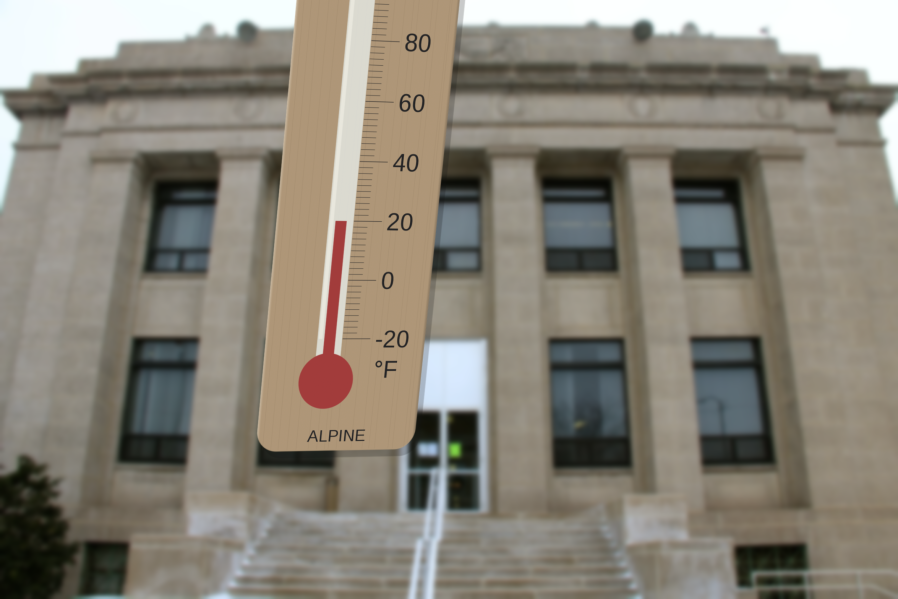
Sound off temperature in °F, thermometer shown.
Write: 20 °F
